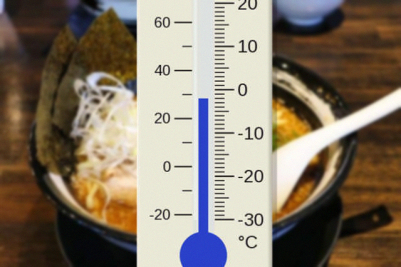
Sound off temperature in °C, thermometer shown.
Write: -2 °C
